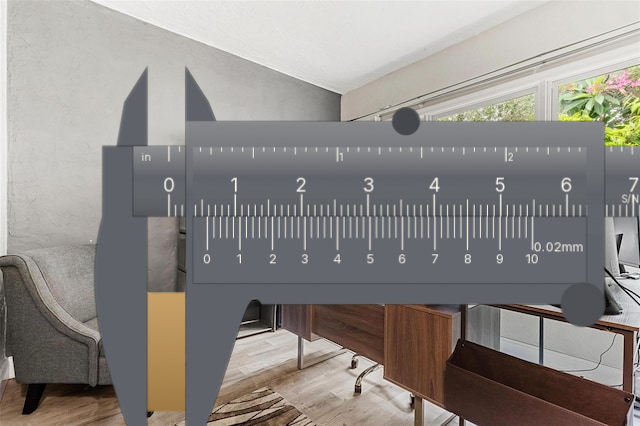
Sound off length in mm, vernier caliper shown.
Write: 5.8 mm
